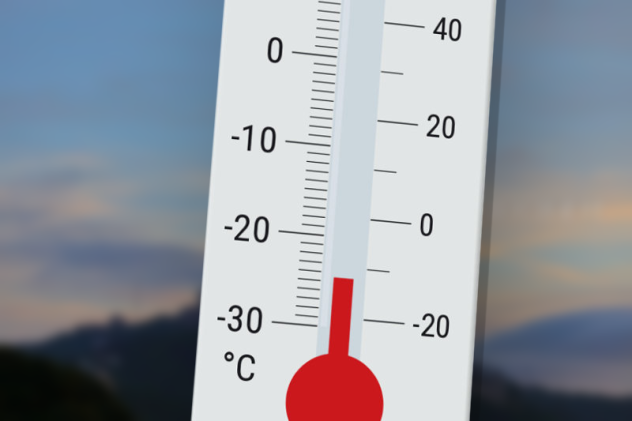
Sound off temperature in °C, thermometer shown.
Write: -24.5 °C
